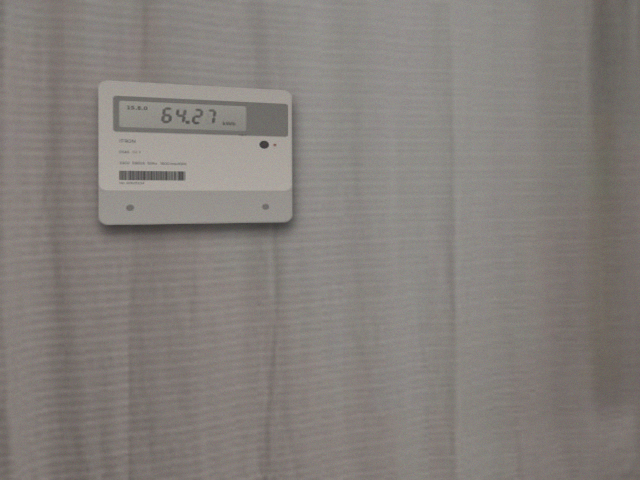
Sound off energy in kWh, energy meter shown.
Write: 64.27 kWh
